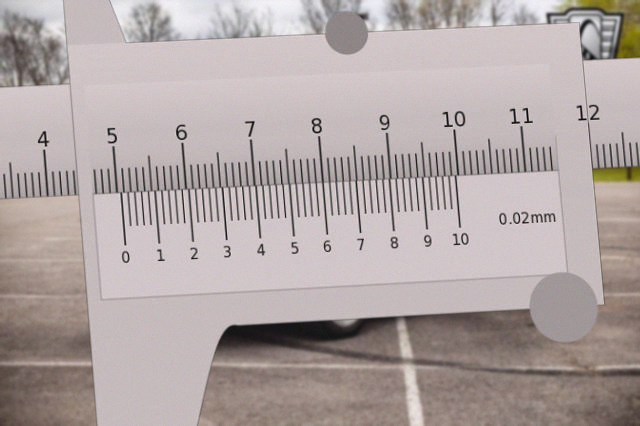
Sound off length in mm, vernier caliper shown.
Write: 50.6 mm
